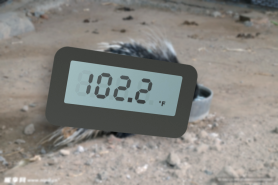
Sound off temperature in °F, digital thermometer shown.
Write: 102.2 °F
